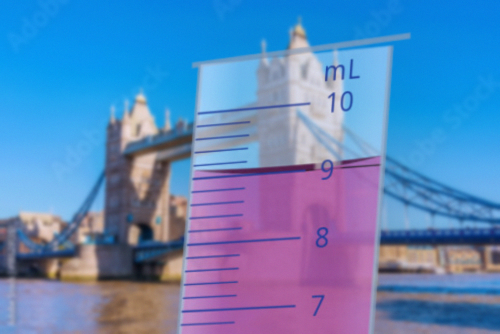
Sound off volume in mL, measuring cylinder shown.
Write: 9 mL
